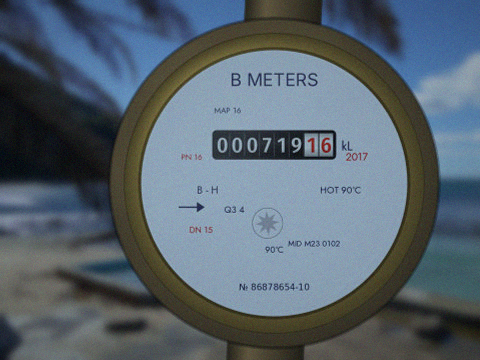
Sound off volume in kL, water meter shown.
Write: 719.16 kL
